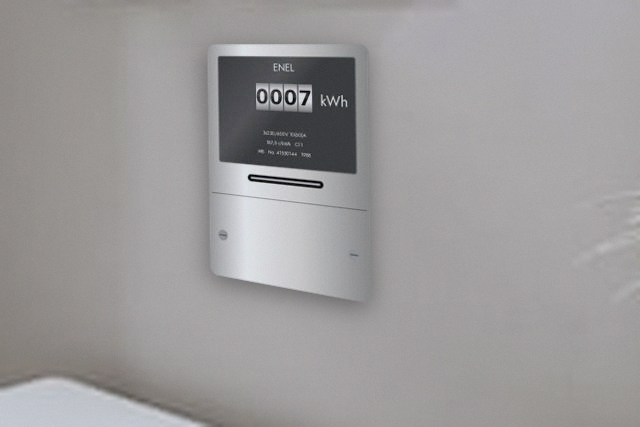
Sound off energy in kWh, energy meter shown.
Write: 7 kWh
